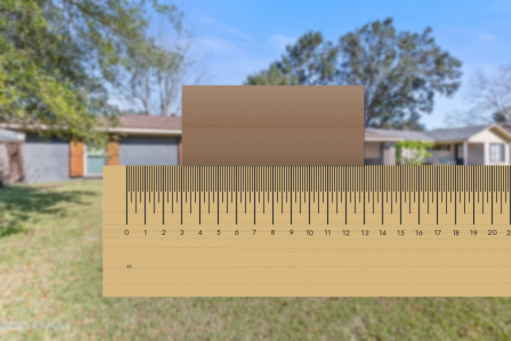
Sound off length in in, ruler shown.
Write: 10 in
